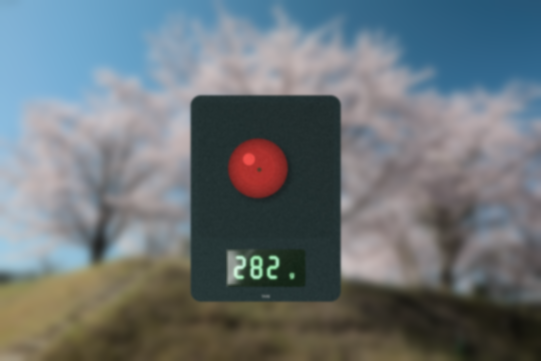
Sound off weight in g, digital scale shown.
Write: 282 g
